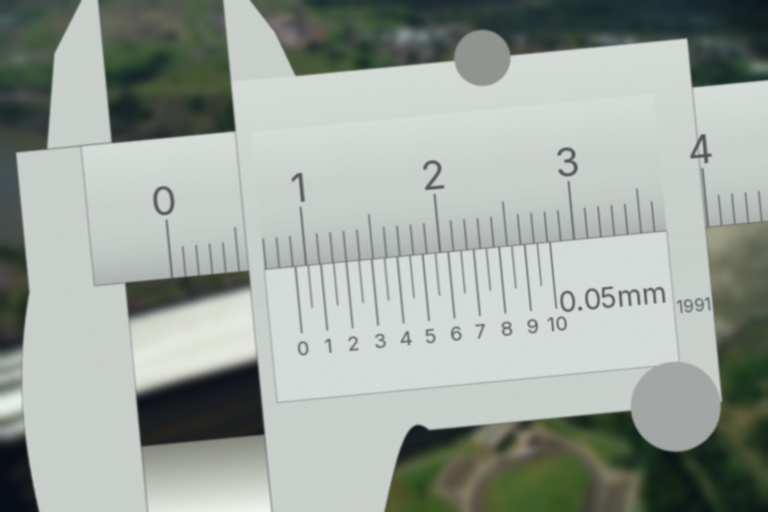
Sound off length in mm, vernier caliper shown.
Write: 9.2 mm
